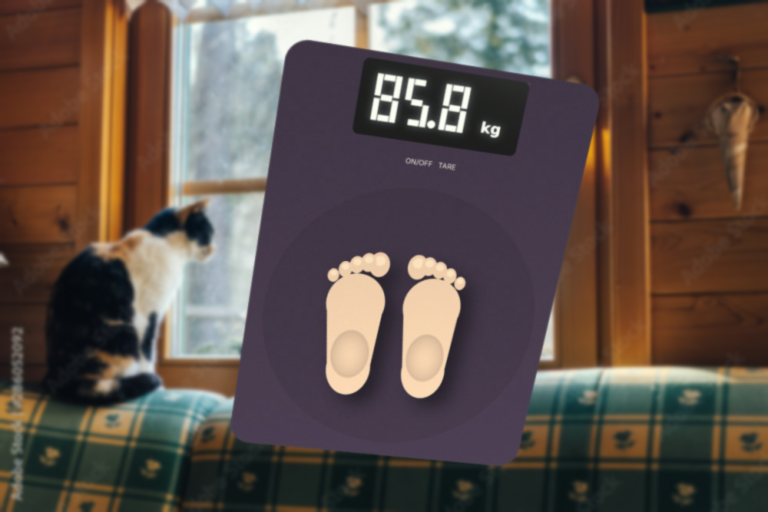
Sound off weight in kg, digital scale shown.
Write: 85.8 kg
